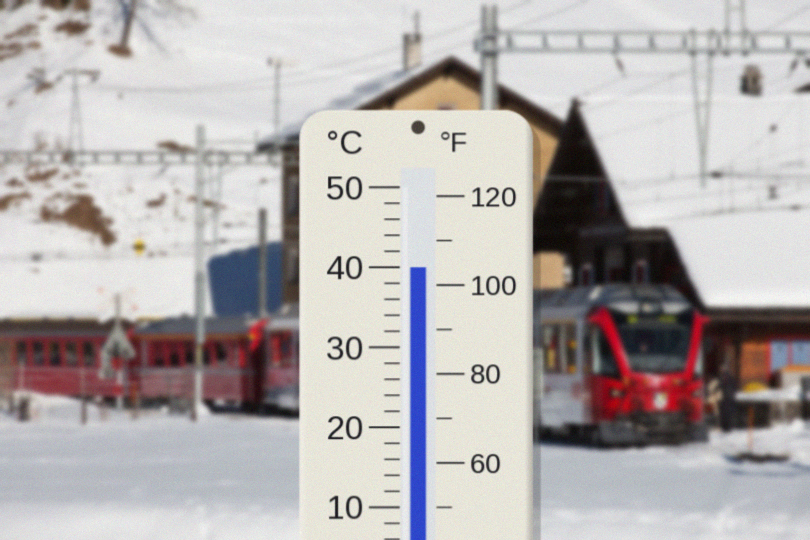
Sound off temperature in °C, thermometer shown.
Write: 40 °C
